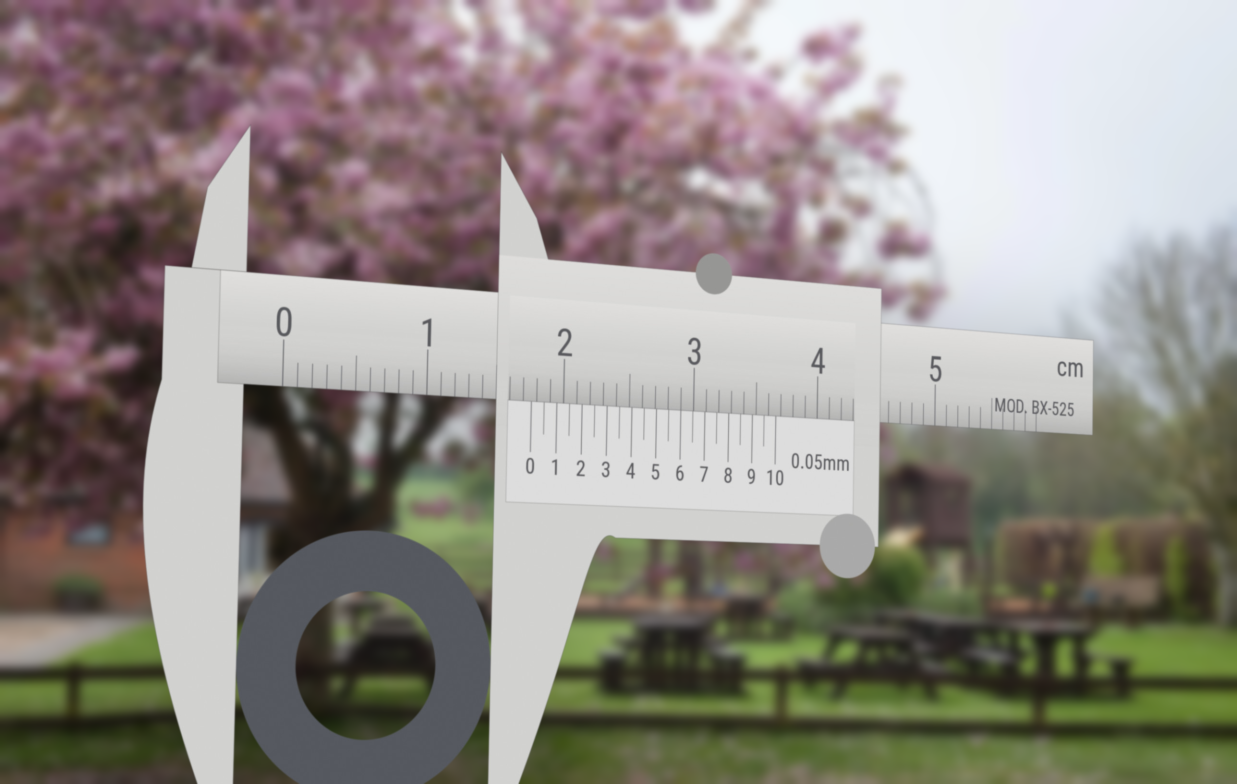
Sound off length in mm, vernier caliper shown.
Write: 17.6 mm
